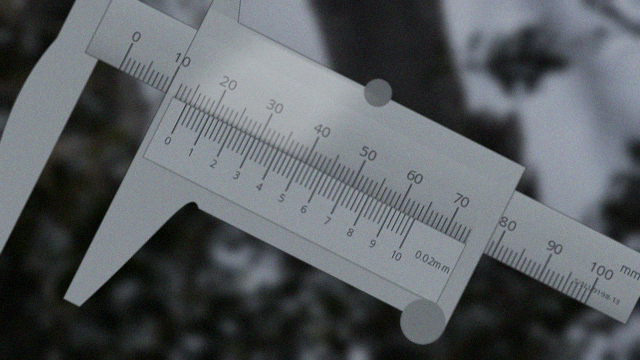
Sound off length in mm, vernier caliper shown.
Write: 14.5 mm
